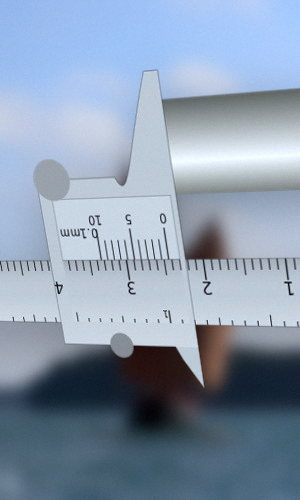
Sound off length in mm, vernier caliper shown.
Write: 24.4 mm
